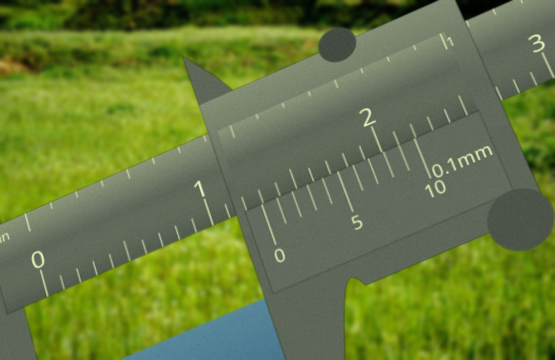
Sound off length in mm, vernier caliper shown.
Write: 12.9 mm
